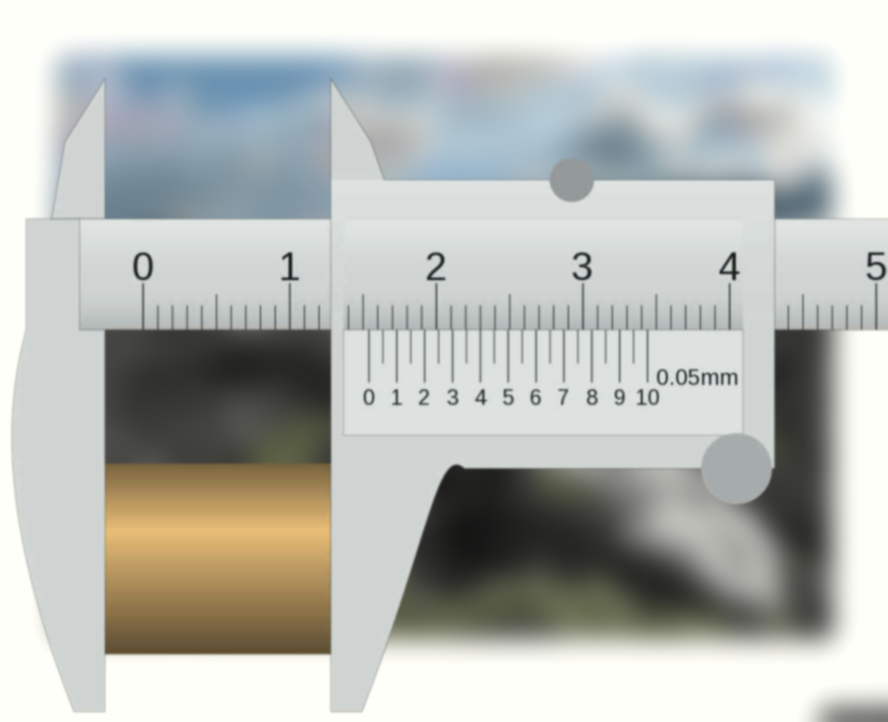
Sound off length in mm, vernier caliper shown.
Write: 15.4 mm
